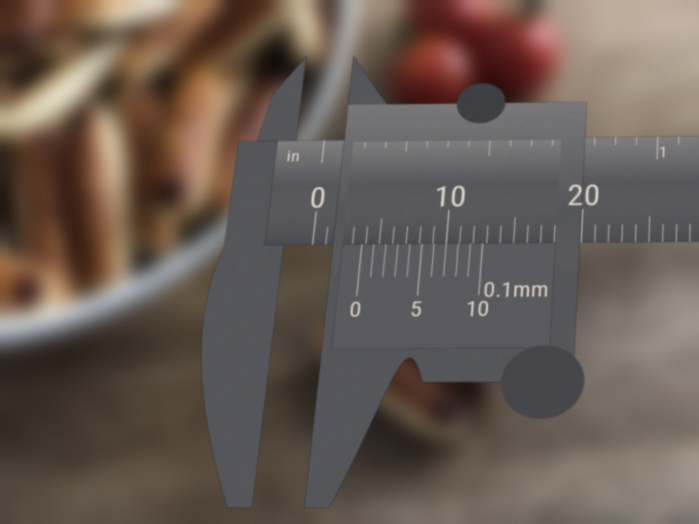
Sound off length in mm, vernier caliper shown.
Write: 3.7 mm
